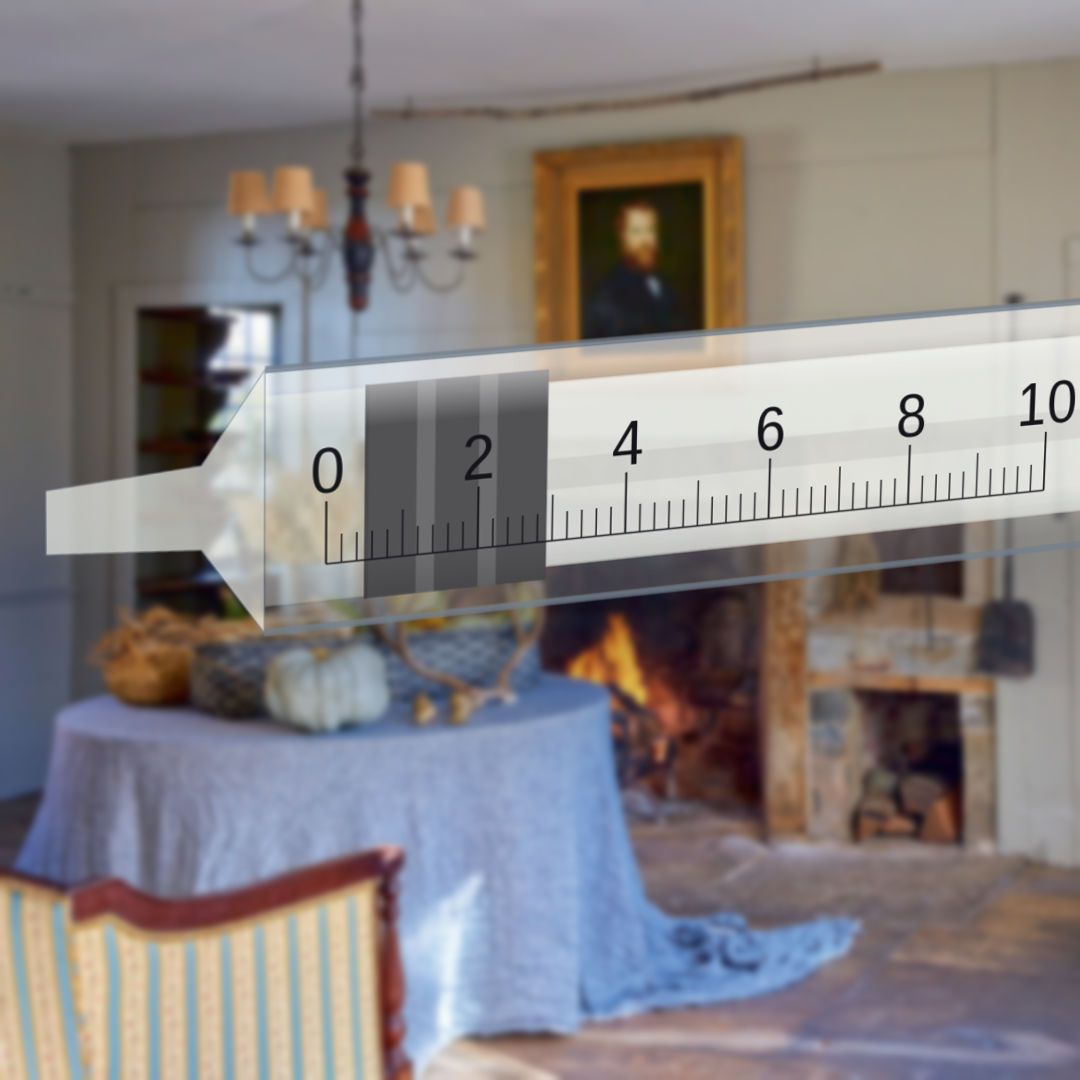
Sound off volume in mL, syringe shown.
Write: 0.5 mL
